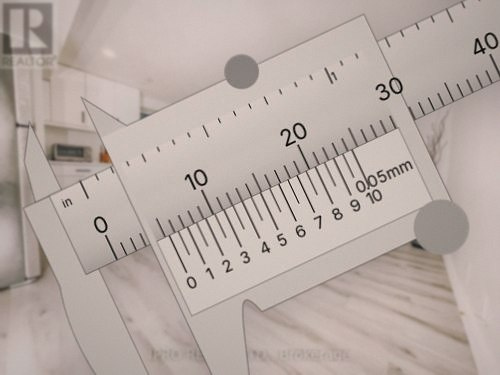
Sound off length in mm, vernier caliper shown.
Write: 5.4 mm
